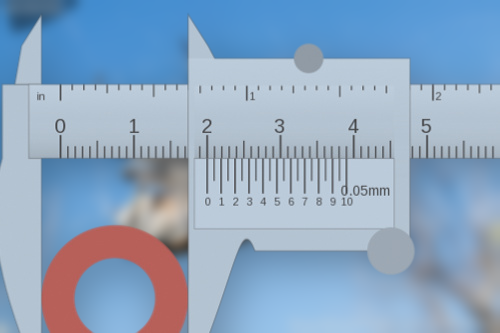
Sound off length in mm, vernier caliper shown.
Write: 20.0 mm
